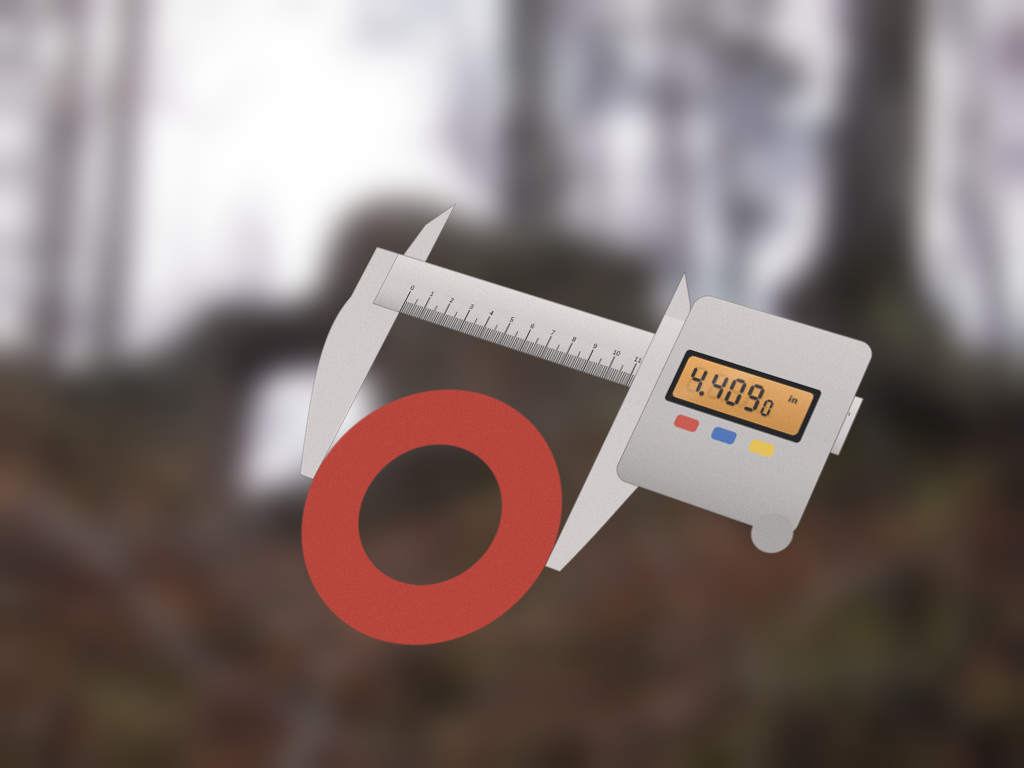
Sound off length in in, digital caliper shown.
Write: 4.4090 in
